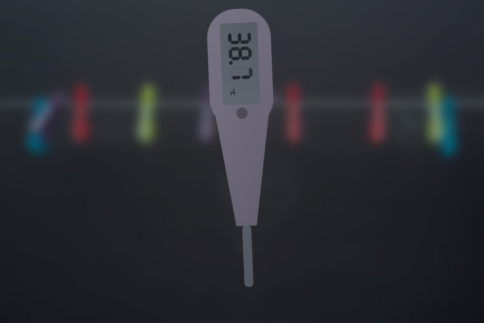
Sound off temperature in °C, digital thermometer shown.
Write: 38.7 °C
